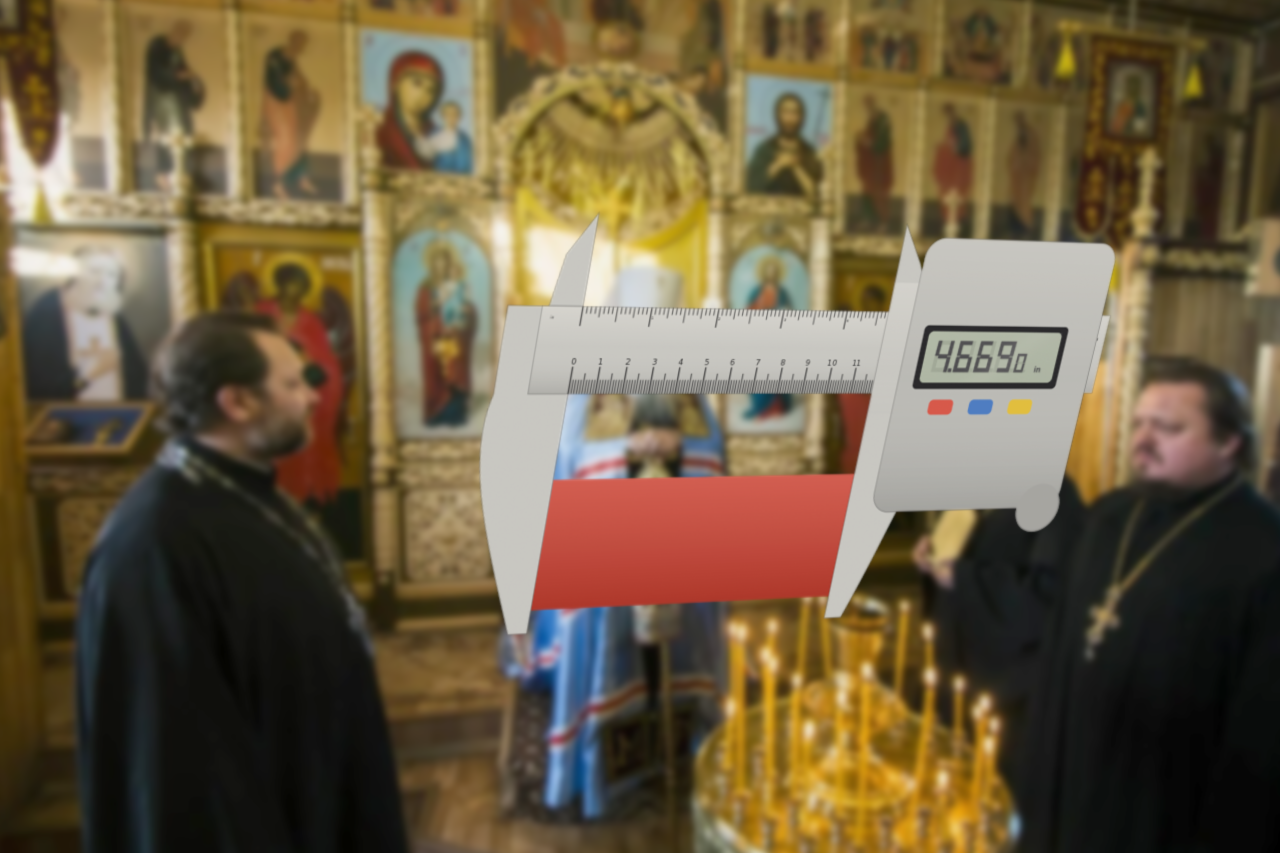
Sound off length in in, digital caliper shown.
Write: 4.6690 in
